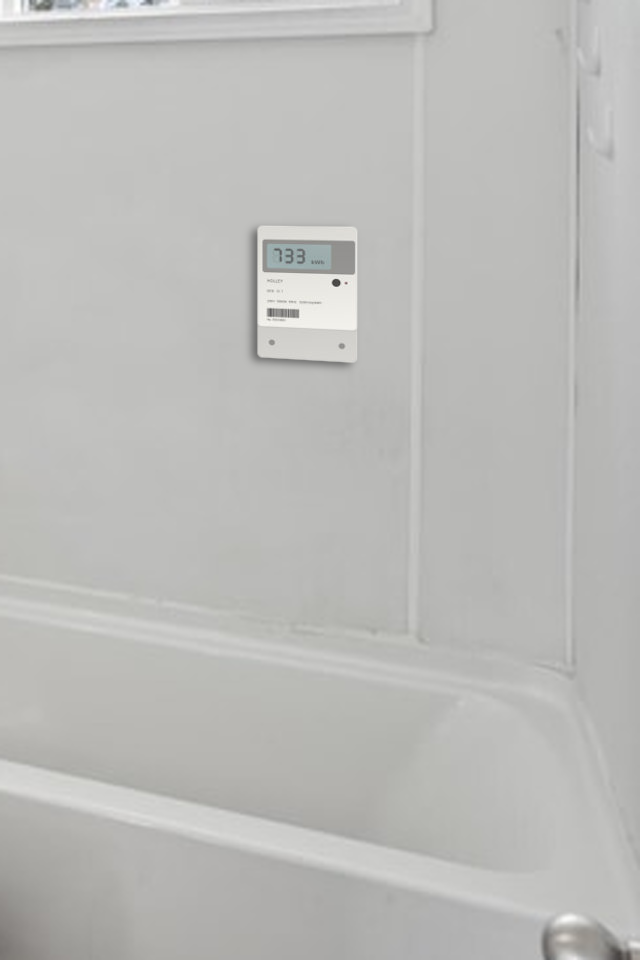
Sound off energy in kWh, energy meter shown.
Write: 733 kWh
